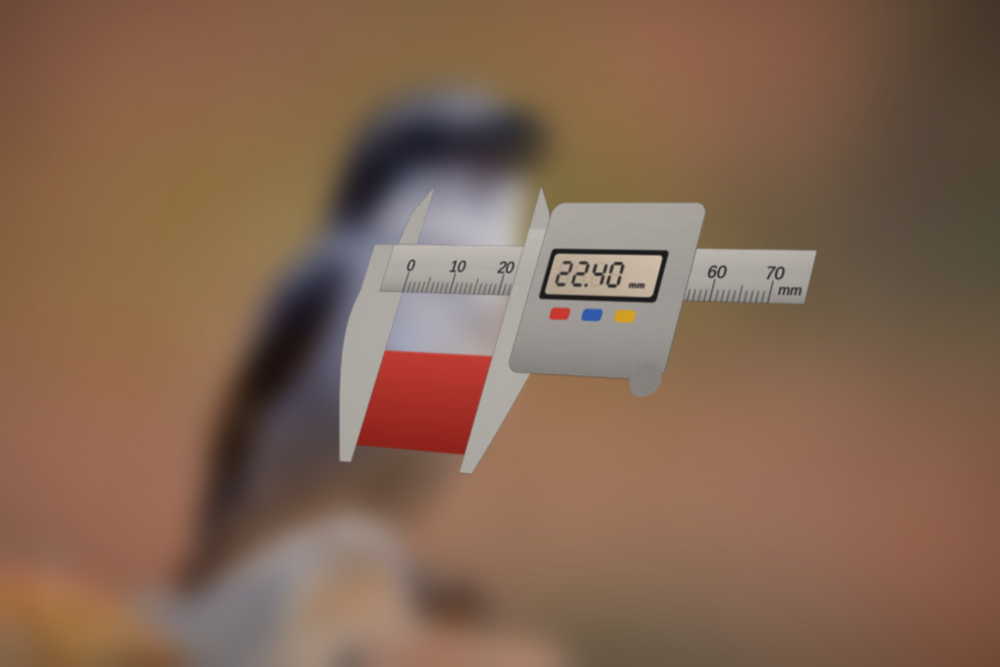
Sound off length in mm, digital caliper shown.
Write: 22.40 mm
